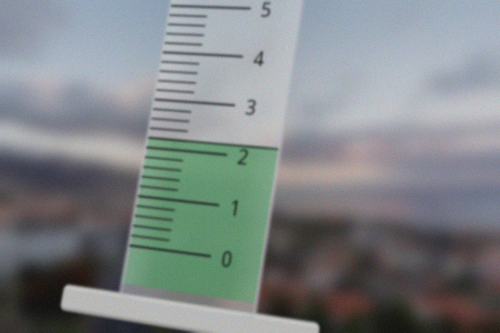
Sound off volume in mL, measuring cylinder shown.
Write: 2.2 mL
